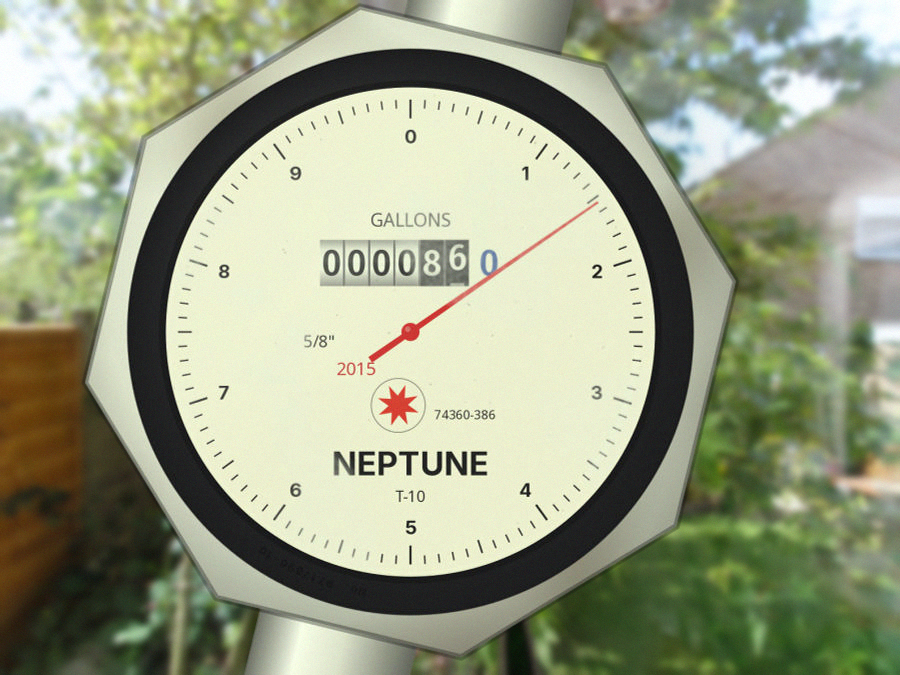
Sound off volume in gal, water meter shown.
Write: 861.5 gal
